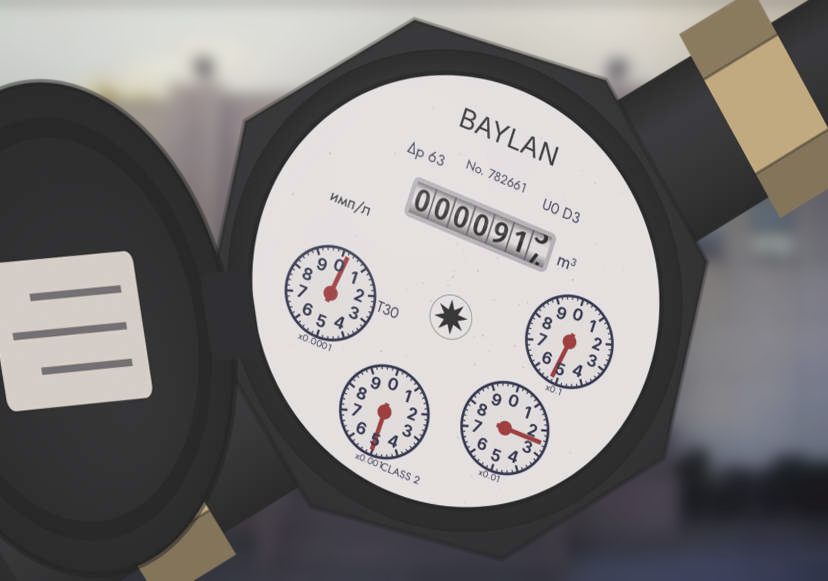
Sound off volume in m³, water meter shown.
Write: 913.5250 m³
